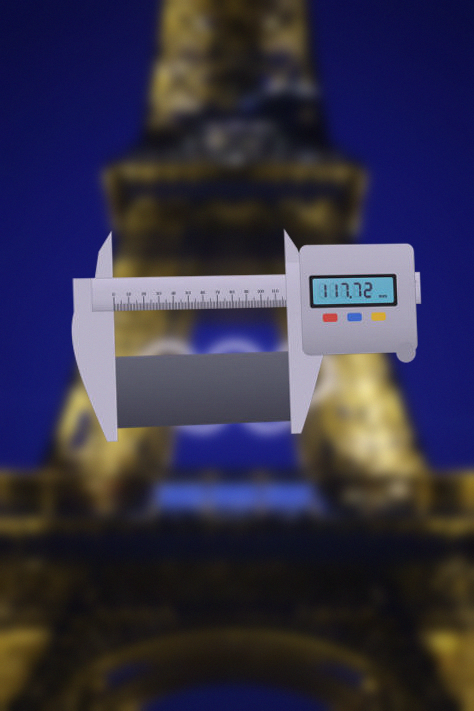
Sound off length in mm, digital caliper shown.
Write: 117.72 mm
